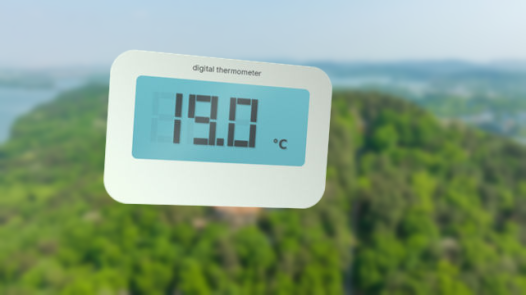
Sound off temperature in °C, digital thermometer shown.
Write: 19.0 °C
